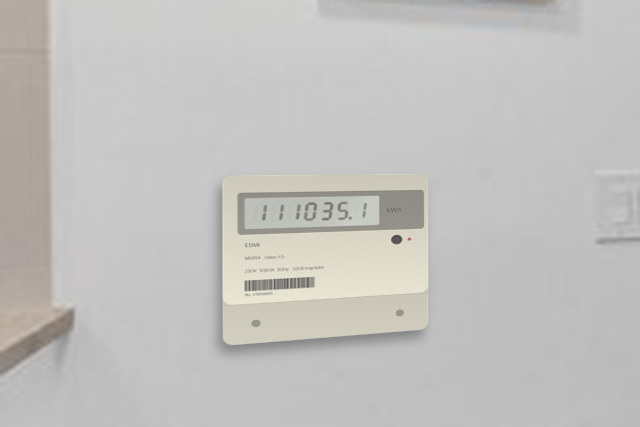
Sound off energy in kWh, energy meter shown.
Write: 111035.1 kWh
